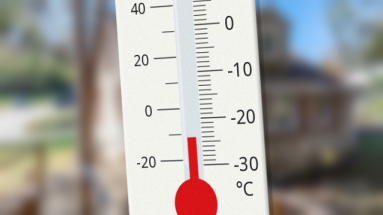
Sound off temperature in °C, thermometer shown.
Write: -24 °C
